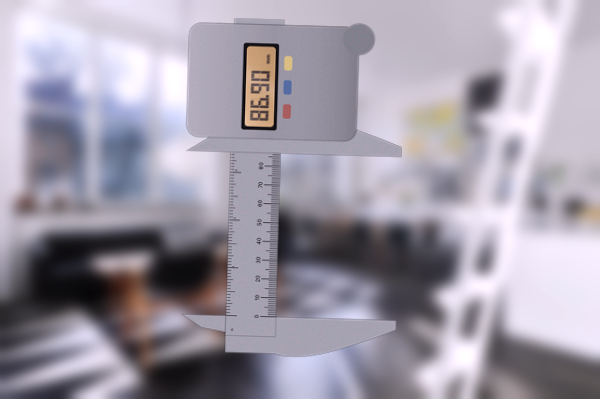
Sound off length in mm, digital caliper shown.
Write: 86.90 mm
